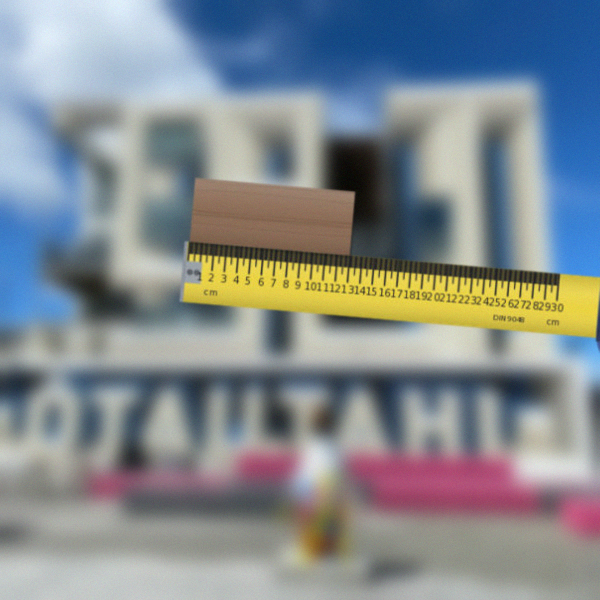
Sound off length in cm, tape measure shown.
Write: 13 cm
